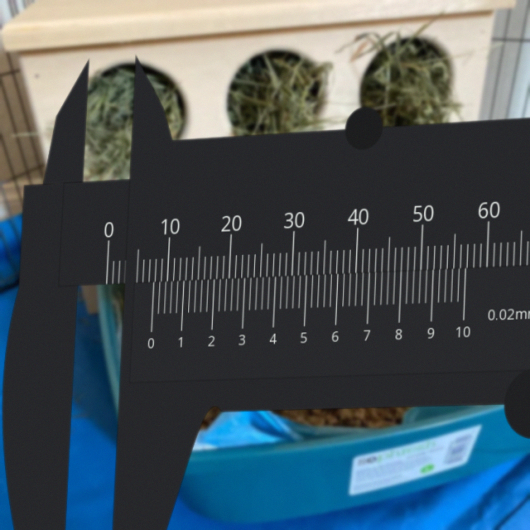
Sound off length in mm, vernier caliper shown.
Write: 7.8 mm
